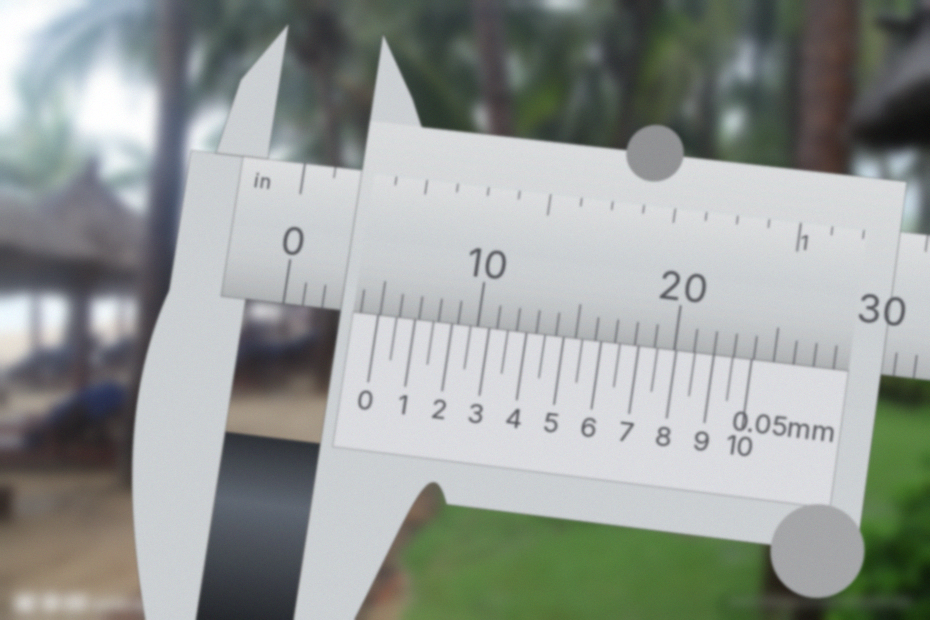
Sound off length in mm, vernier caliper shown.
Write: 4.9 mm
